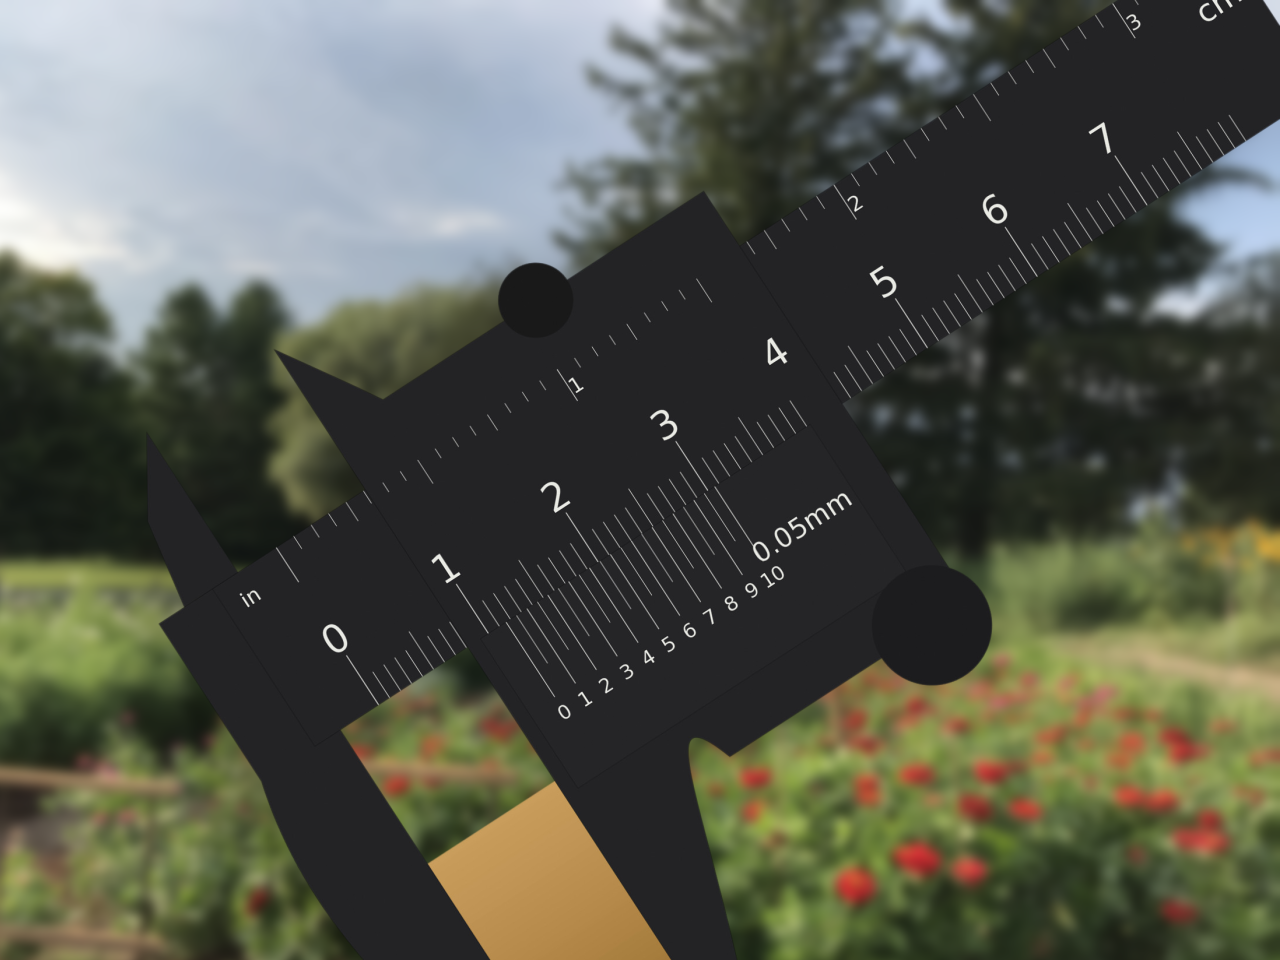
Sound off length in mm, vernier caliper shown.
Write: 11.6 mm
